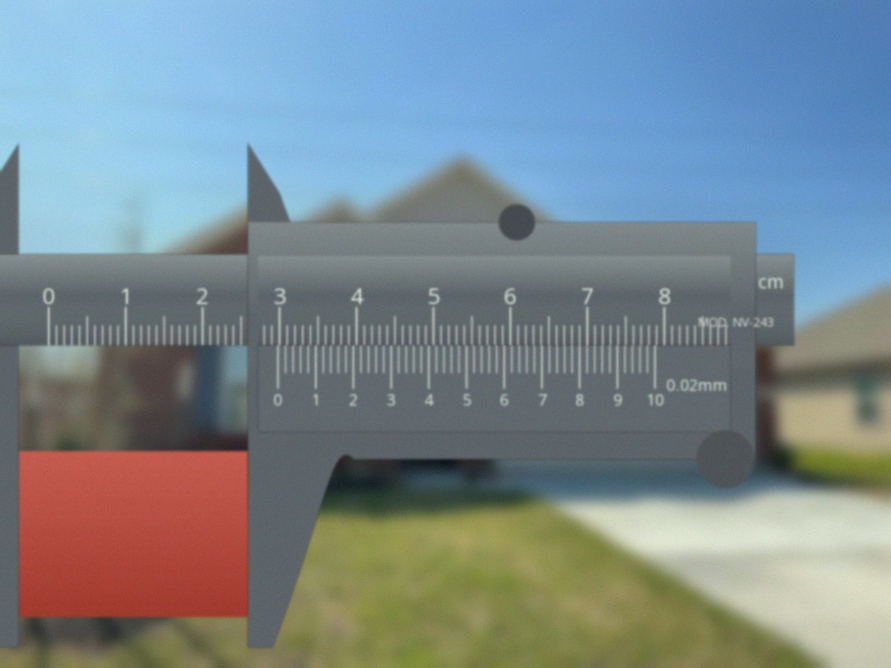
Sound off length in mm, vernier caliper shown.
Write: 29.8 mm
